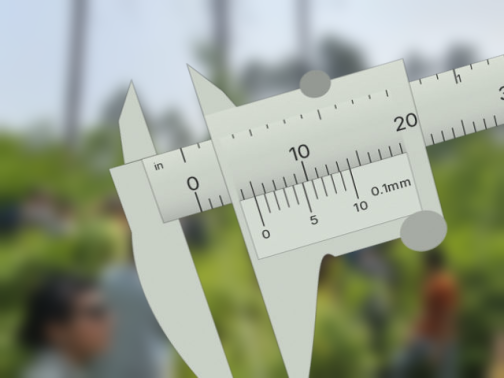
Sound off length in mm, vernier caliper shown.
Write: 5.0 mm
